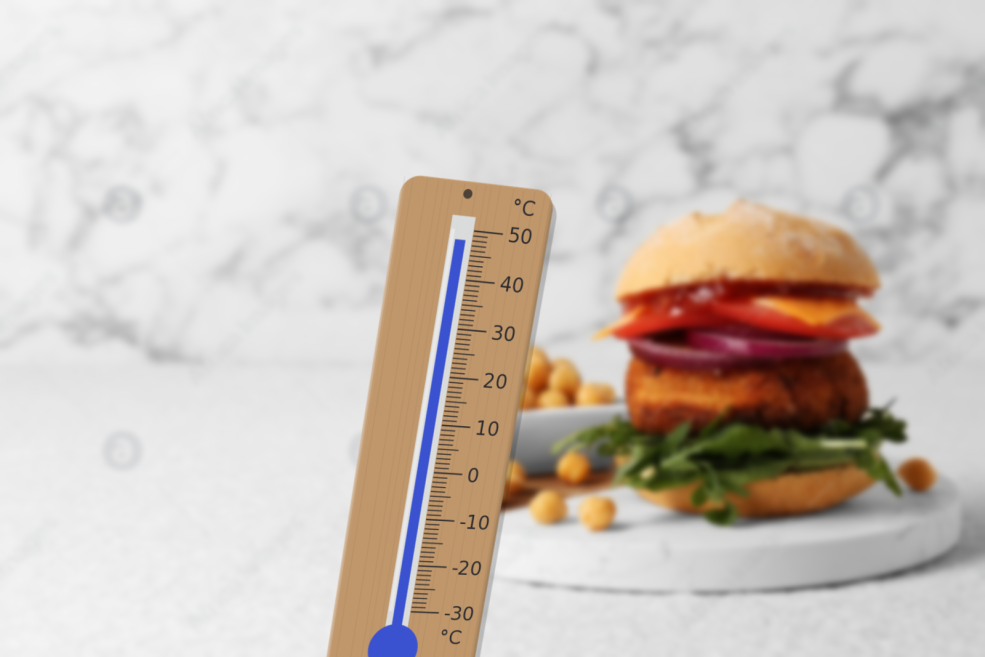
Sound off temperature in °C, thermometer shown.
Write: 48 °C
